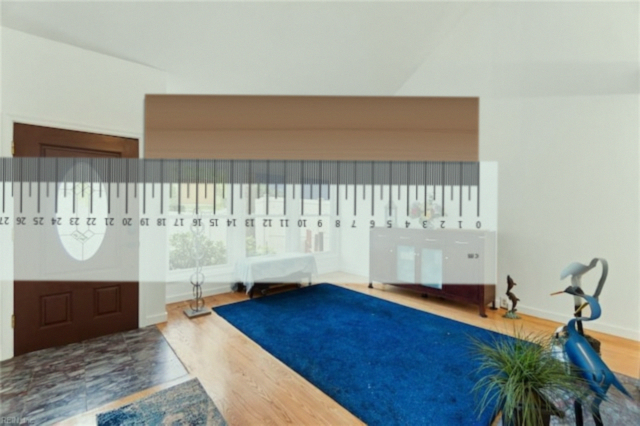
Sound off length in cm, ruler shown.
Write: 19 cm
